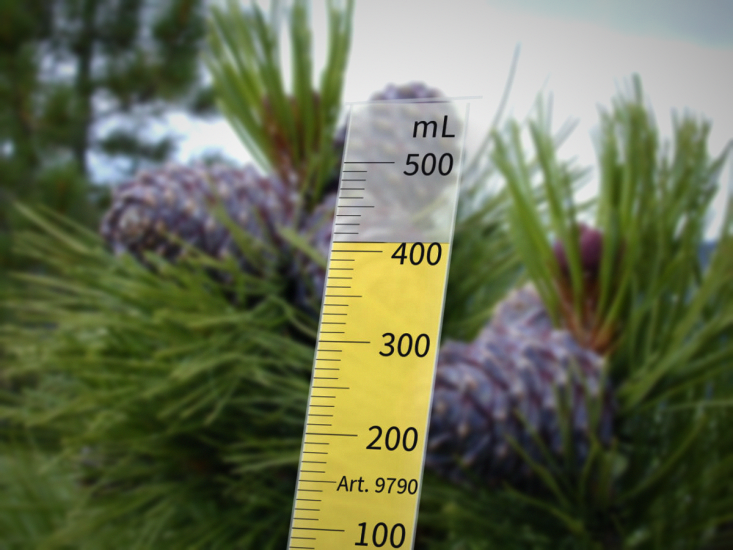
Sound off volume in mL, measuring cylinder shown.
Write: 410 mL
